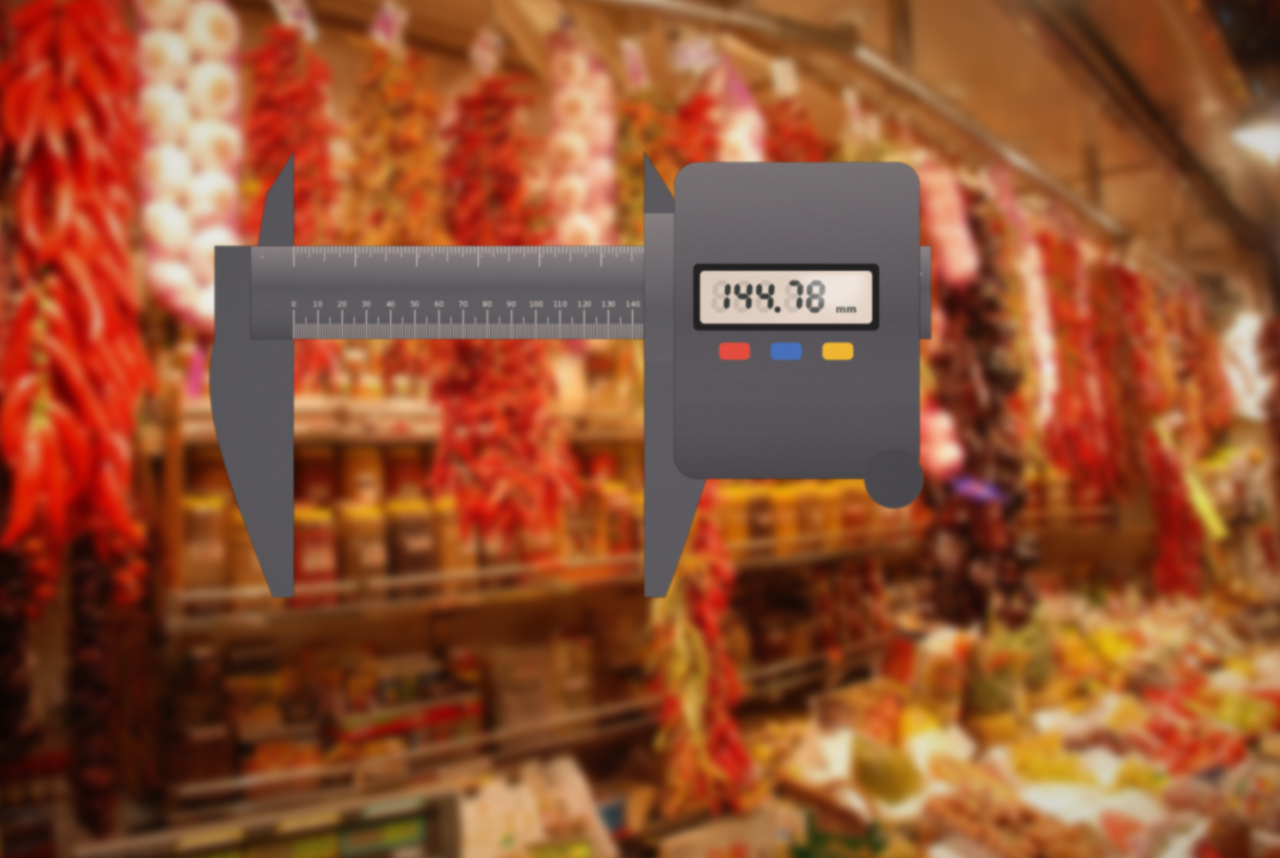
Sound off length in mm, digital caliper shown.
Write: 144.78 mm
